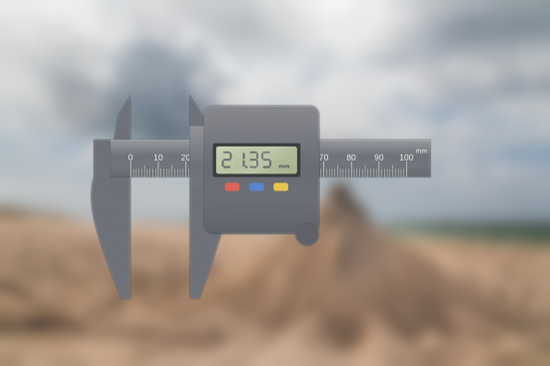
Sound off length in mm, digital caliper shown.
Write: 21.35 mm
